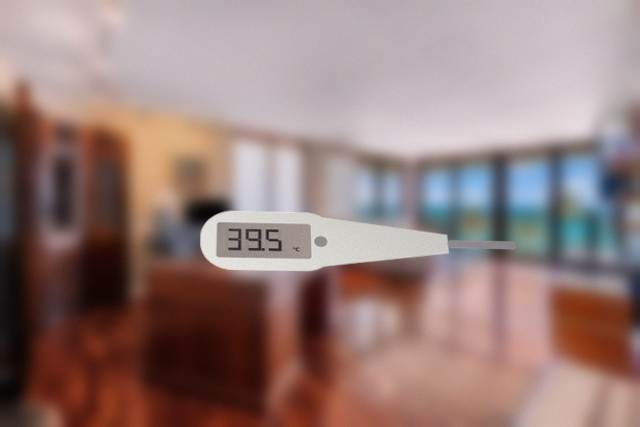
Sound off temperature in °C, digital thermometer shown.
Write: 39.5 °C
